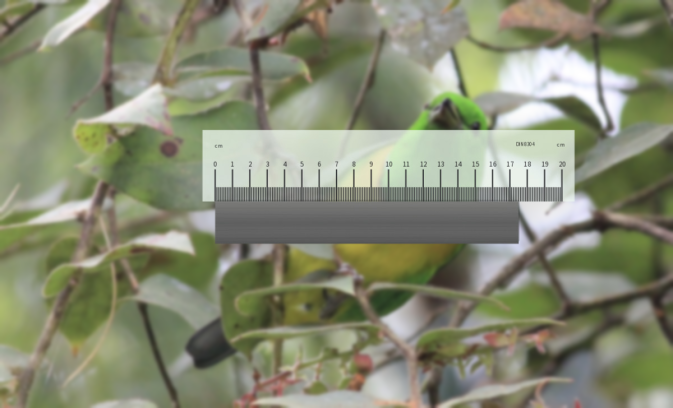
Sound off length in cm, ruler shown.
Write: 17.5 cm
